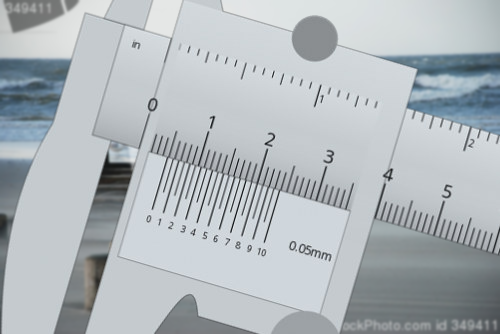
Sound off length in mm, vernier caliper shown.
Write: 4.8 mm
